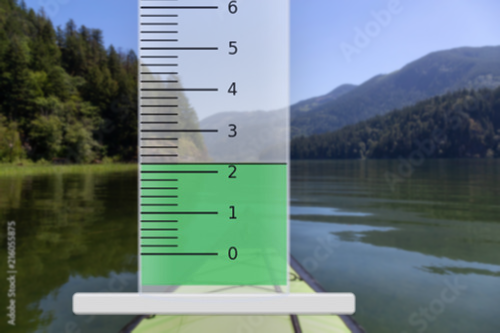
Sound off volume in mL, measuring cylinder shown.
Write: 2.2 mL
